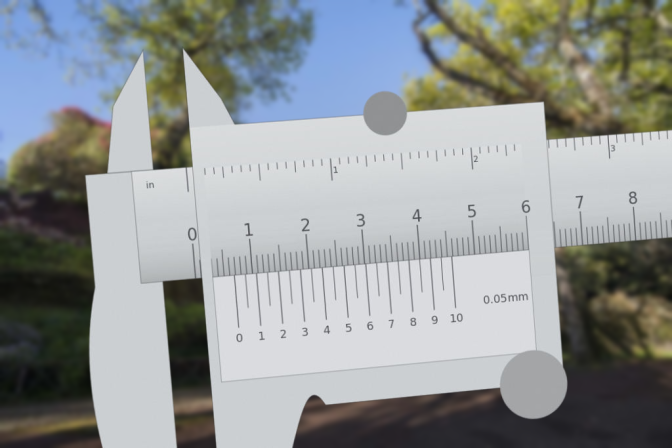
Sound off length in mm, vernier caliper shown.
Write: 6.8 mm
